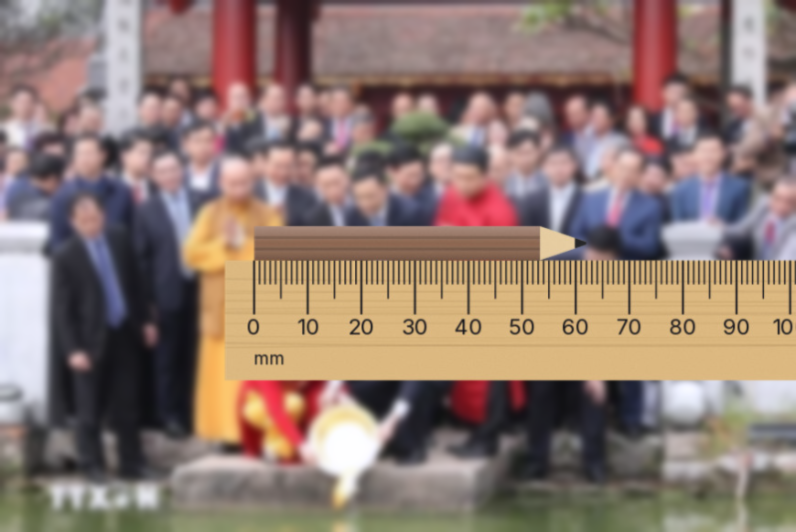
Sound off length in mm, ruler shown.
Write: 62 mm
